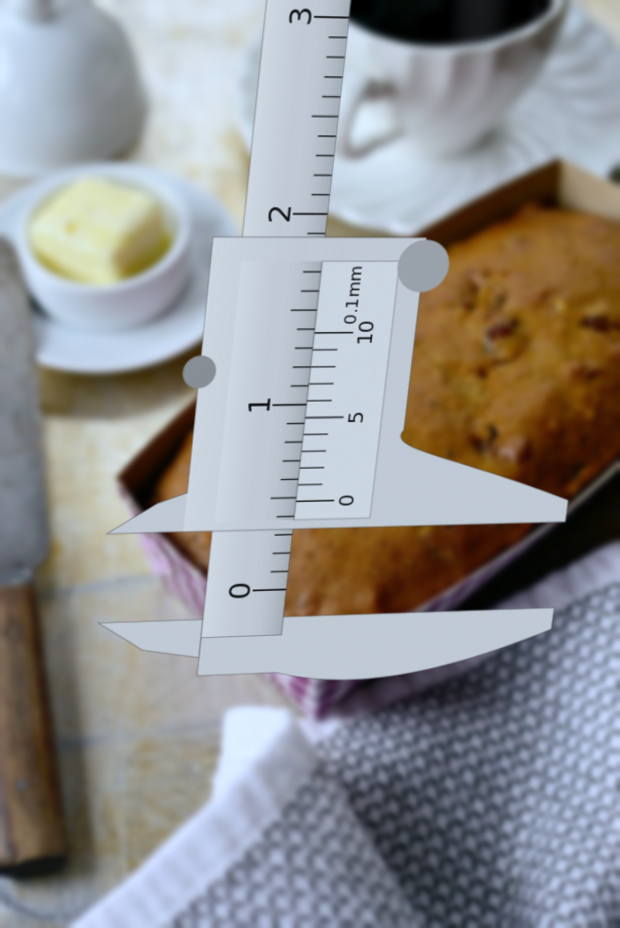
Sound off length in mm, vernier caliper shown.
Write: 4.8 mm
